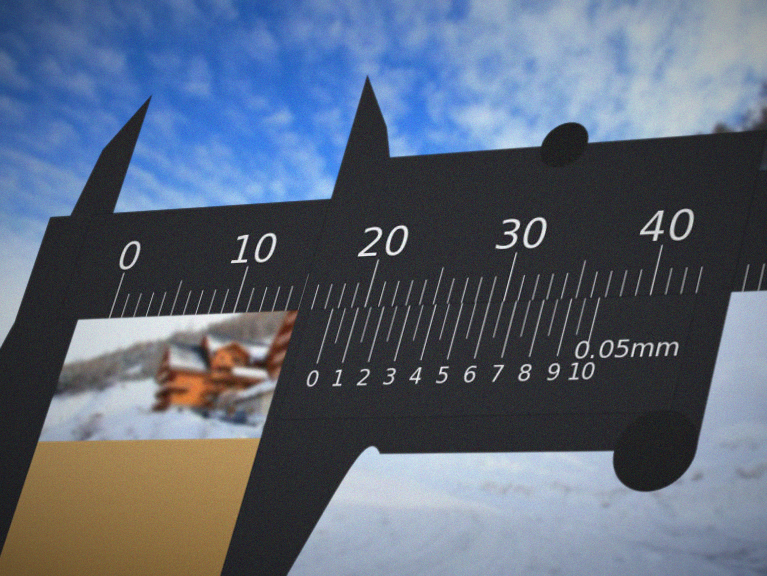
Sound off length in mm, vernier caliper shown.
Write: 17.6 mm
